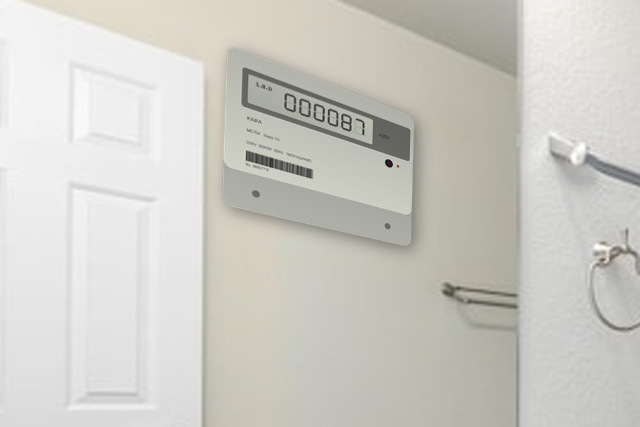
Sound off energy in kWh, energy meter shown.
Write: 87 kWh
